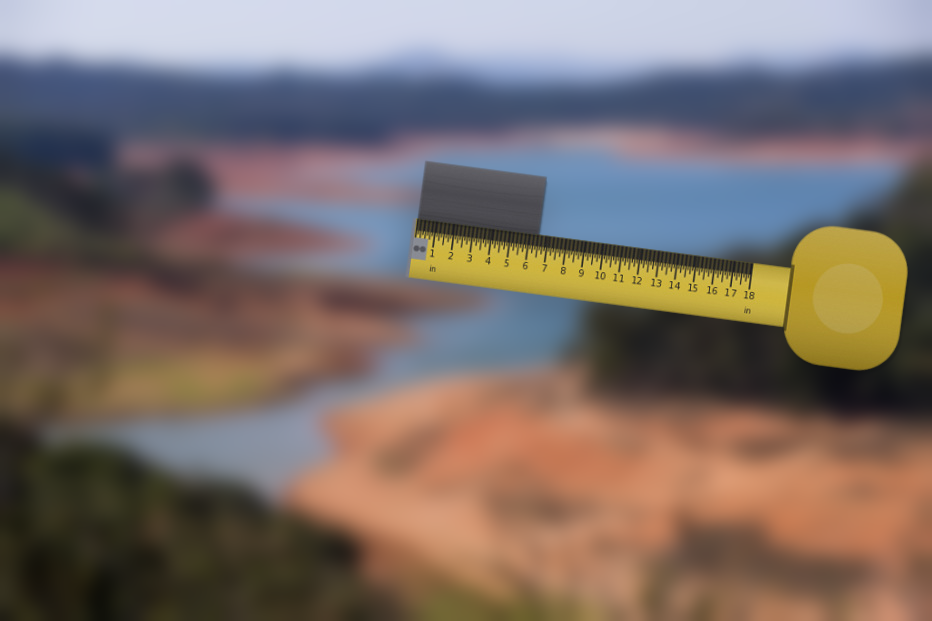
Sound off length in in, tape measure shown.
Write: 6.5 in
